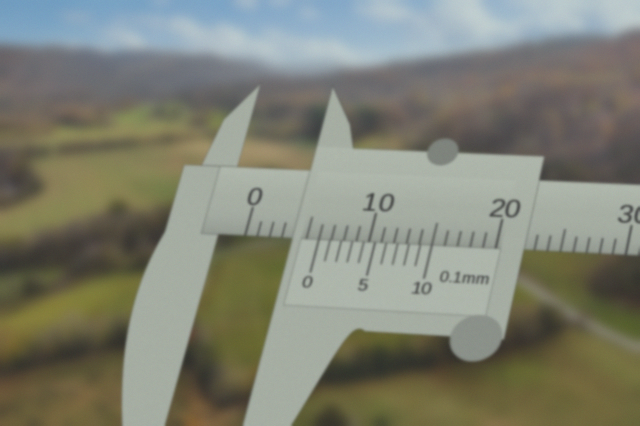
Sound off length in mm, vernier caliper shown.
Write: 6.0 mm
